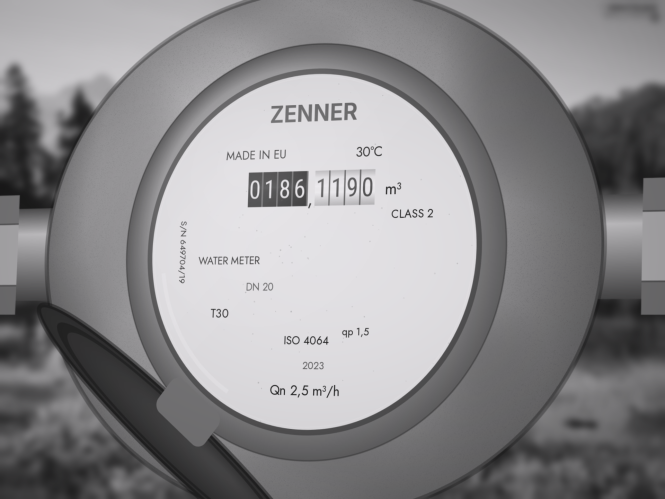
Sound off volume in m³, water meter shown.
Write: 186.1190 m³
